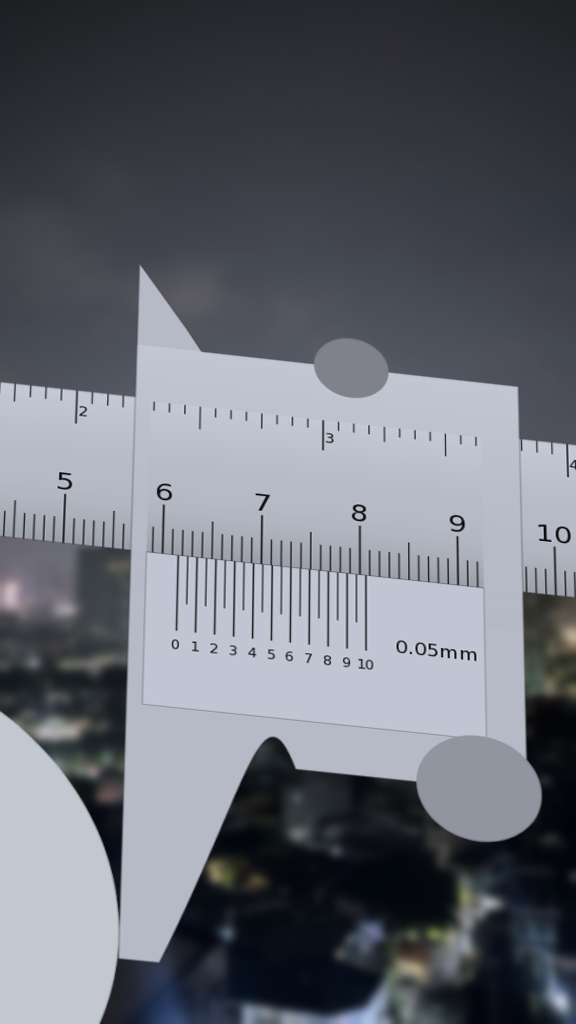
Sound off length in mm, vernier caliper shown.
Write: 61.6 mm
